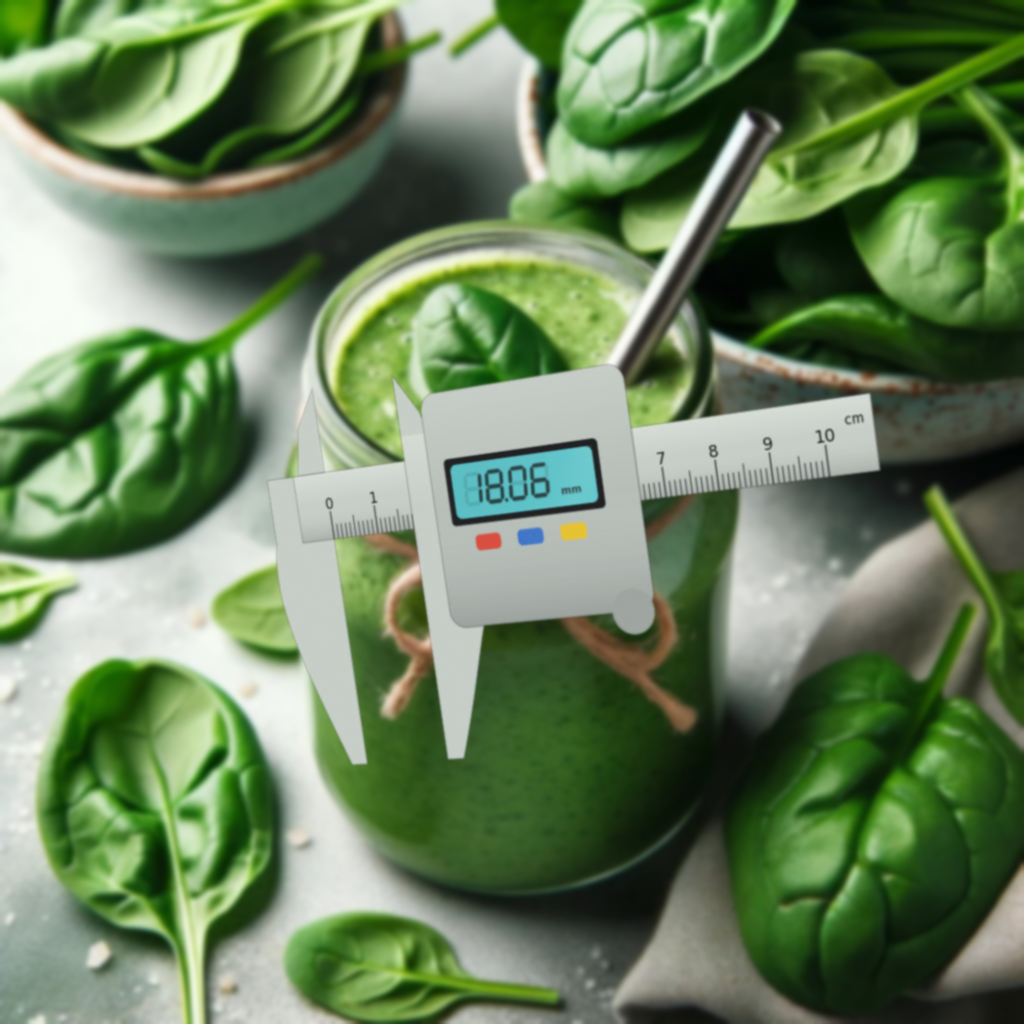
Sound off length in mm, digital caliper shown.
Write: 18.06 mm
